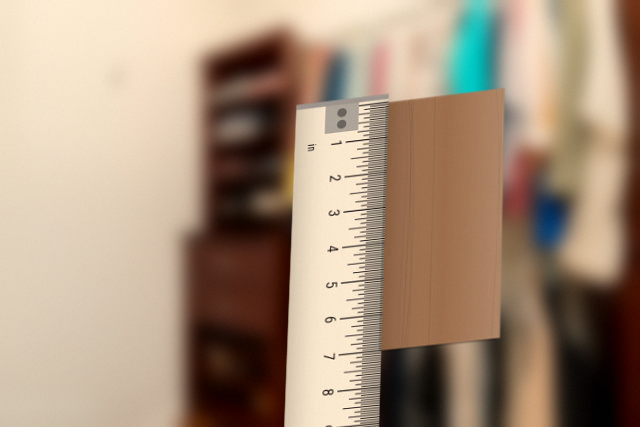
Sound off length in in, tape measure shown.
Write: 7 in
